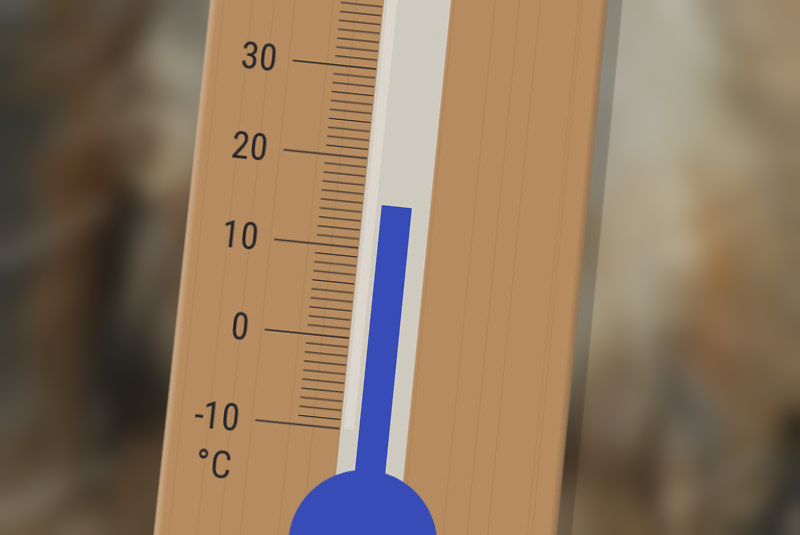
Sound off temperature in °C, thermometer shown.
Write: 15 °C
